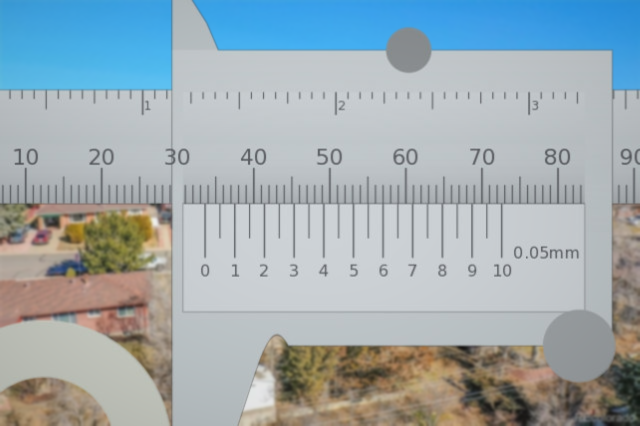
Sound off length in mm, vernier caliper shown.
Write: 33.6 mm
